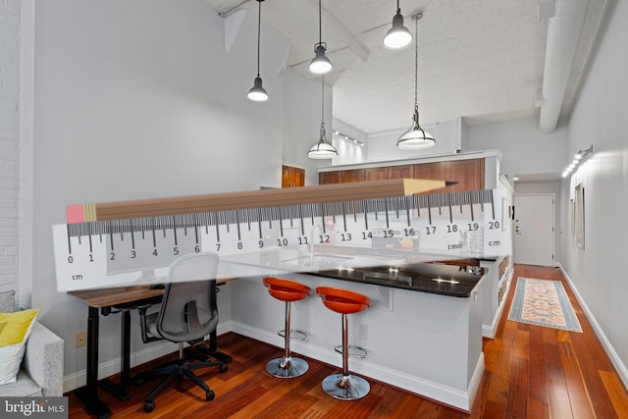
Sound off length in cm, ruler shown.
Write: 18.5 cm
